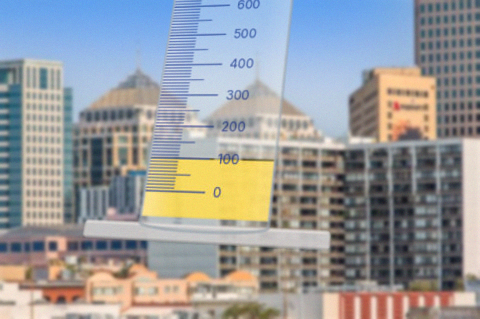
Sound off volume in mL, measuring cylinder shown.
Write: 100 mL
